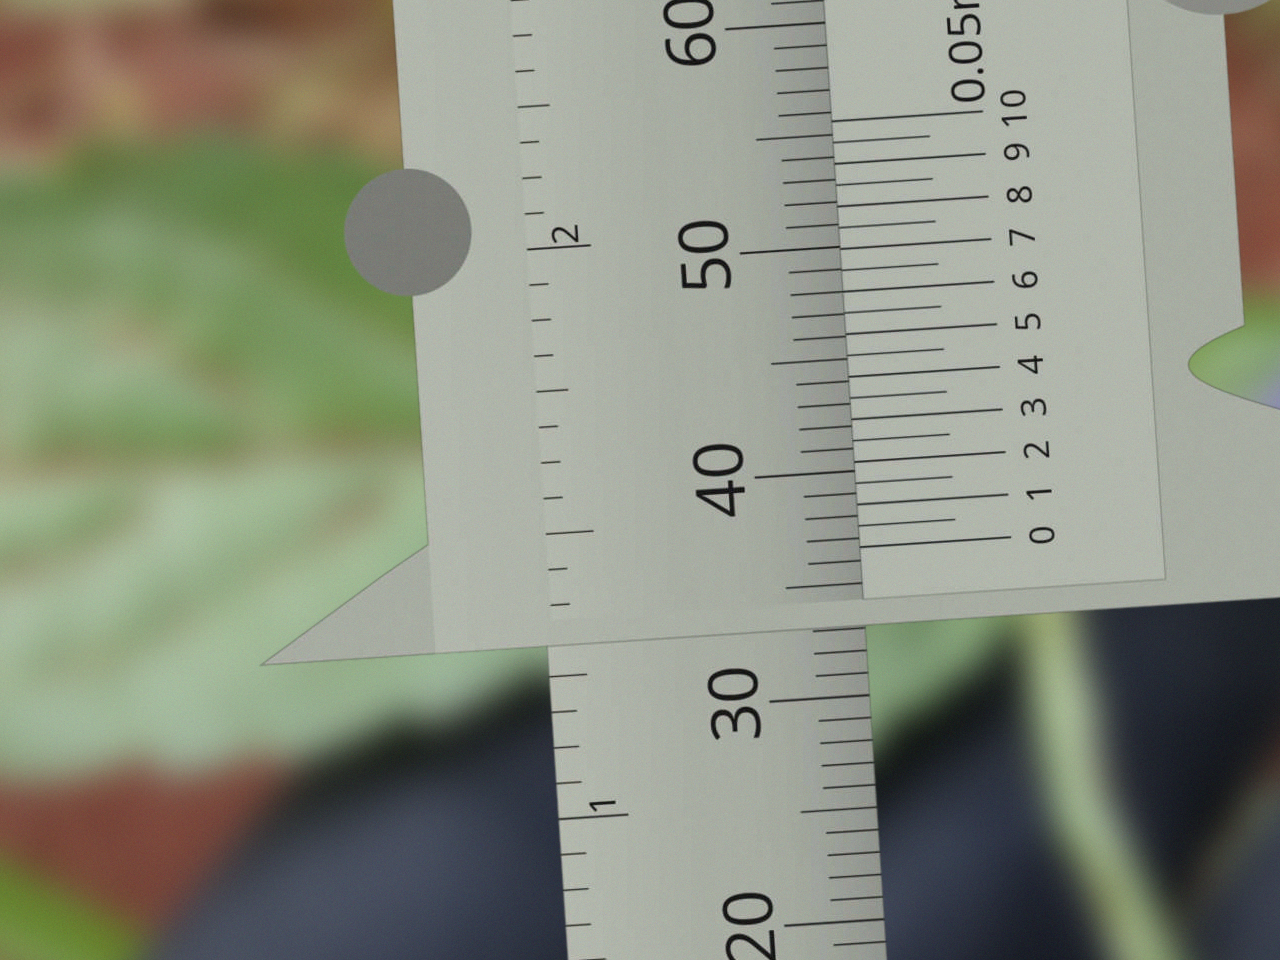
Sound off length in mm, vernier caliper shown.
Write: 36.6 mm
